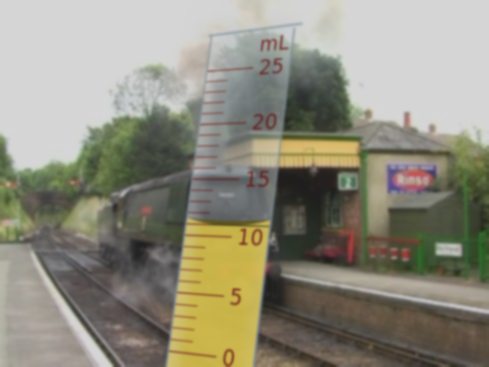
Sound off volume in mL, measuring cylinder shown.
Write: 11 mL
